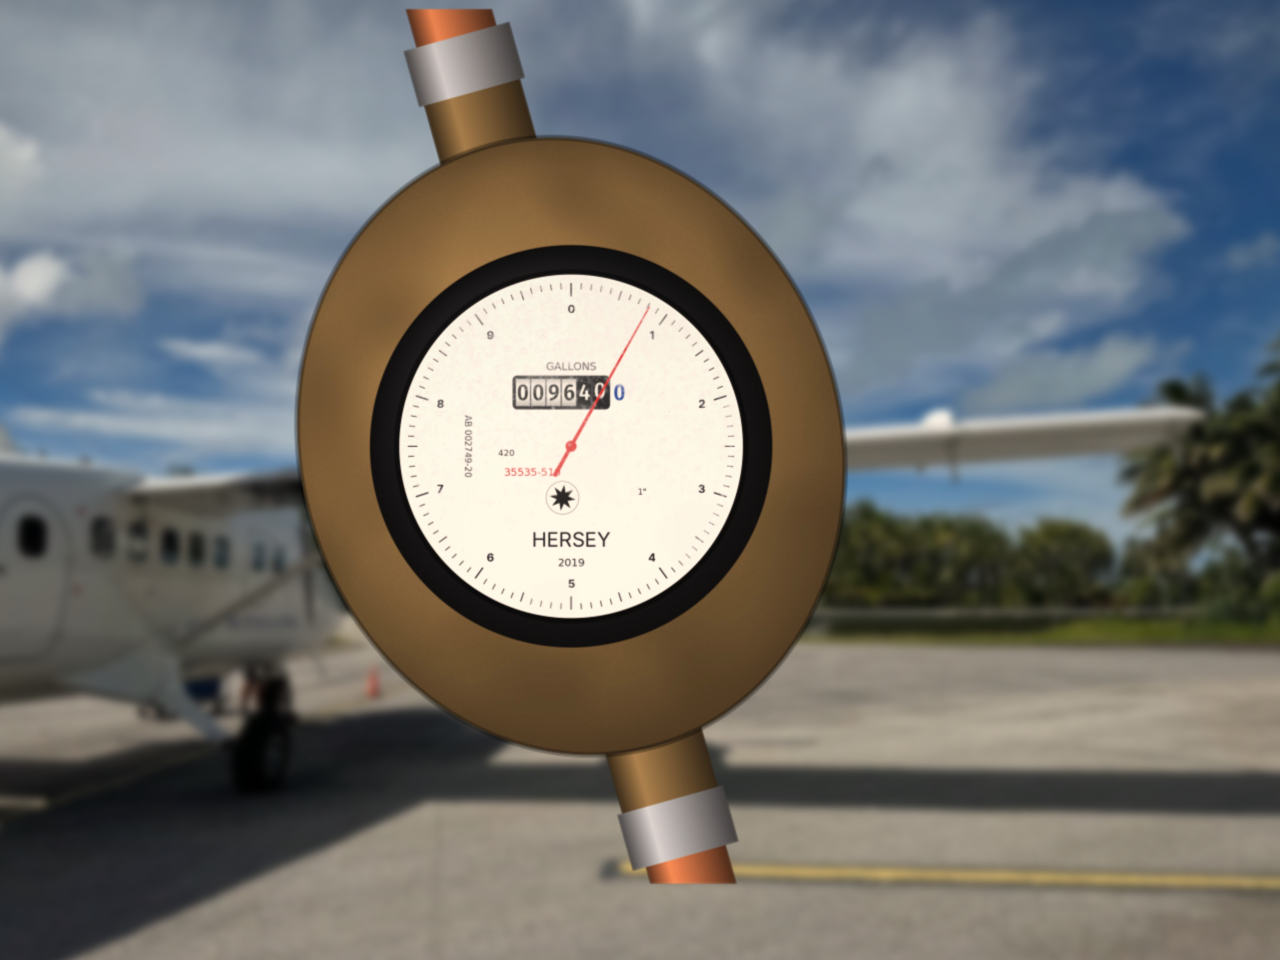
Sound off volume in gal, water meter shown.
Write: 96400.8 gal
